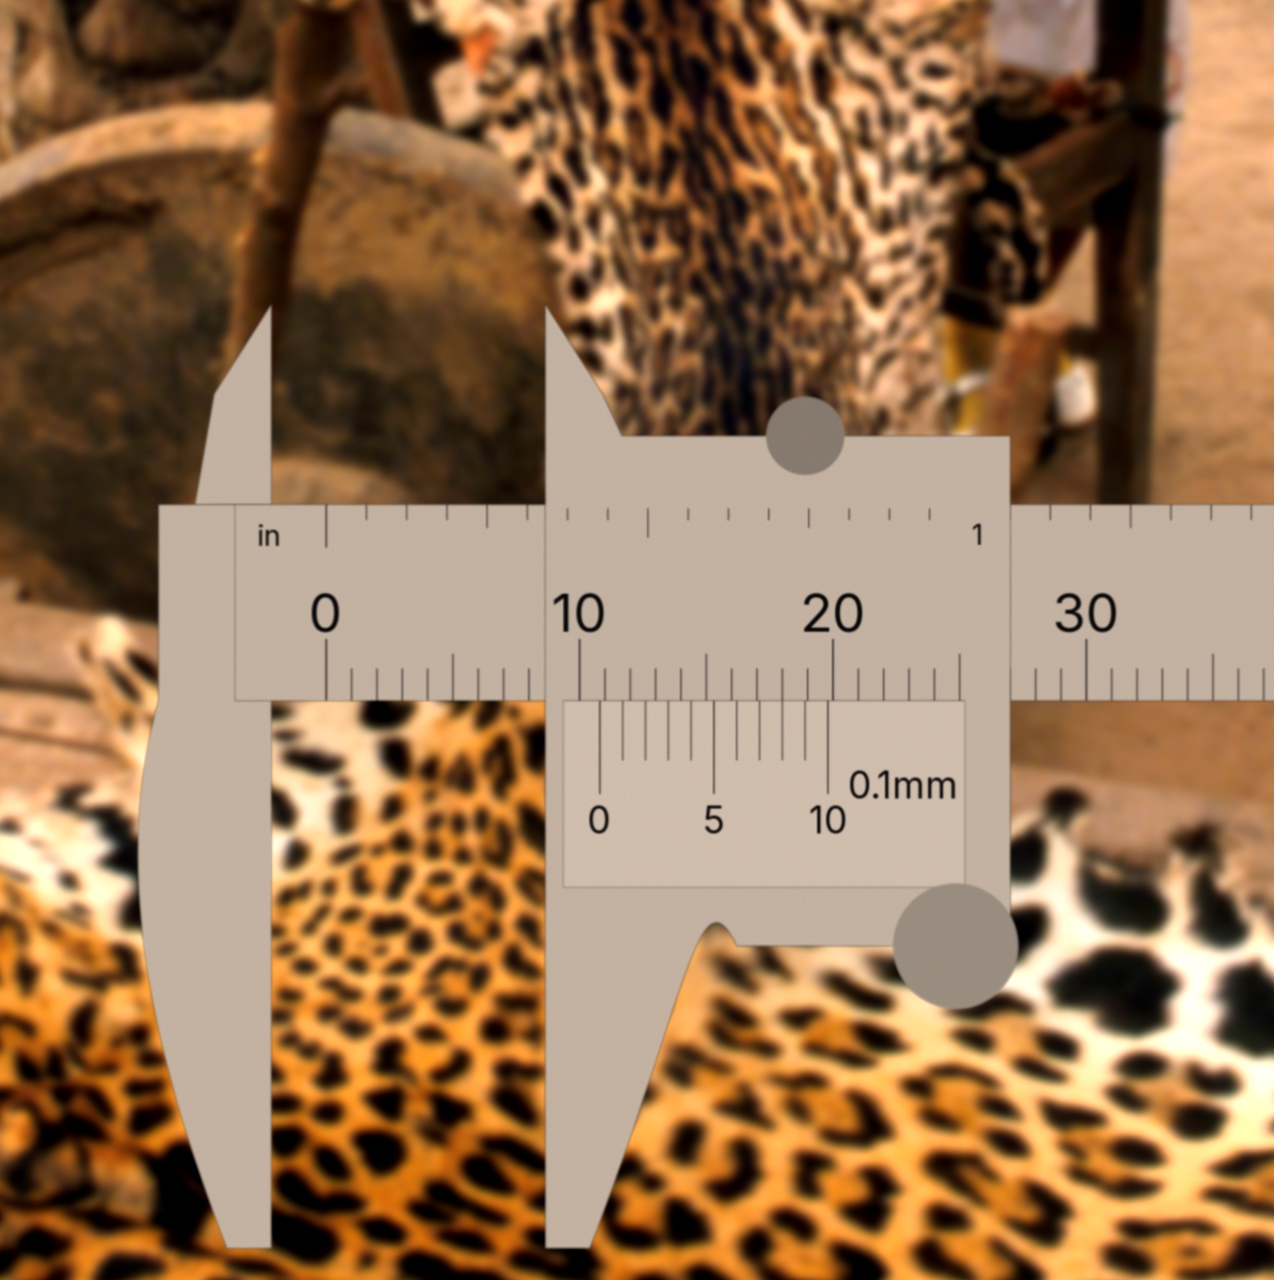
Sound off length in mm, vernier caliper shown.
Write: 10.8 mm
